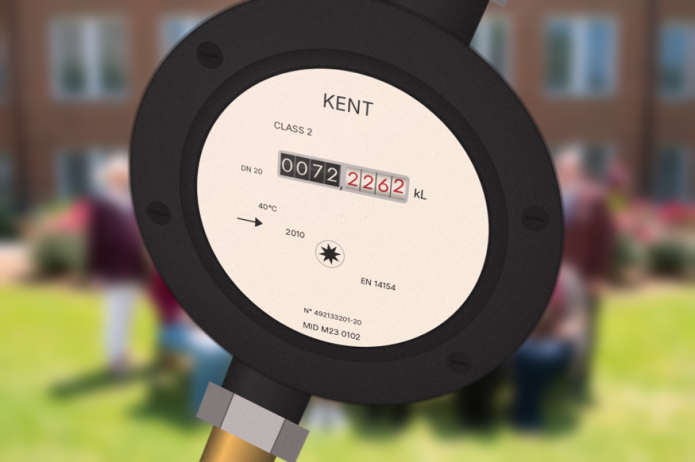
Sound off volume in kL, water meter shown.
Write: 72.2262 kL
